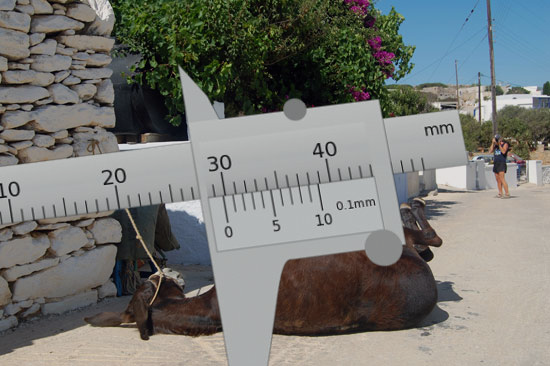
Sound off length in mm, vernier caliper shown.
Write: 29.8 mm
